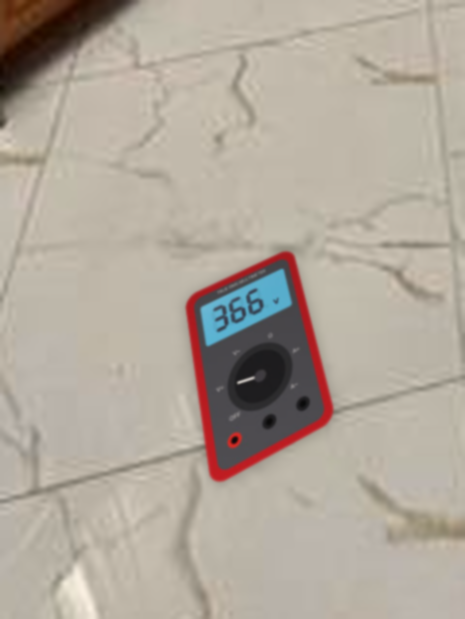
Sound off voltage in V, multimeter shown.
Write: 366 V
